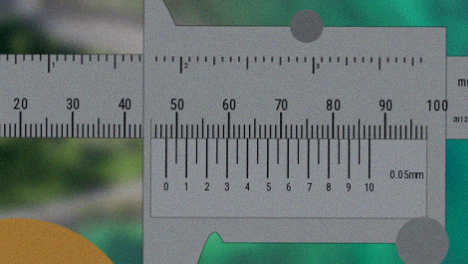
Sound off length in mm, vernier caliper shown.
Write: 48.0 mm
